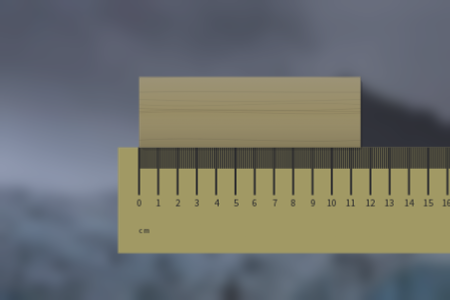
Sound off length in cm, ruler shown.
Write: 11.5 cm
